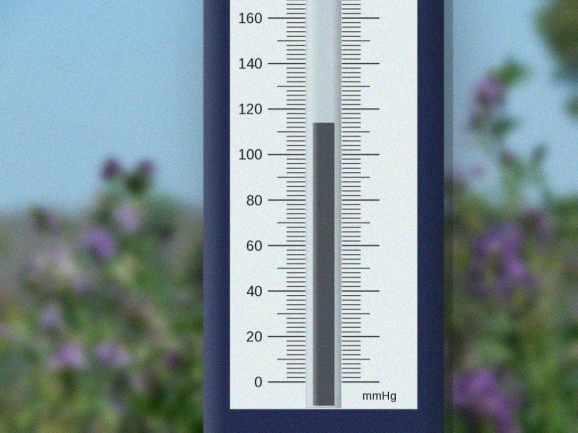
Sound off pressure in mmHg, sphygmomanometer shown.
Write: 114 mmHg
